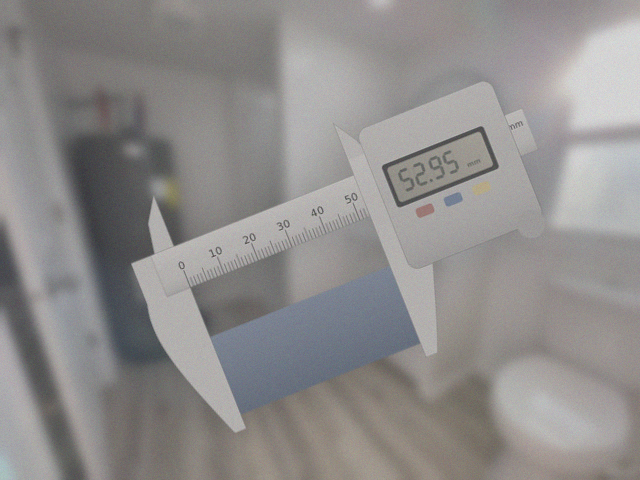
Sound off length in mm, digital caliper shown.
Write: 52.95 mm
